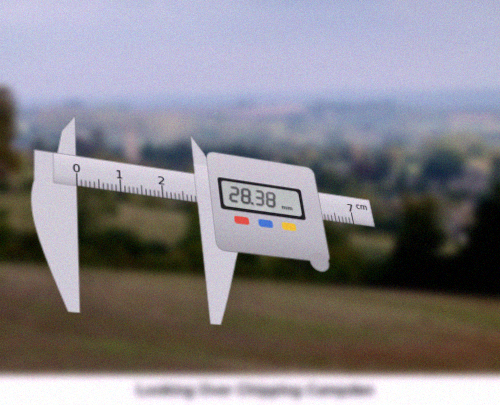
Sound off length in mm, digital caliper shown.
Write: 28.38 mm
